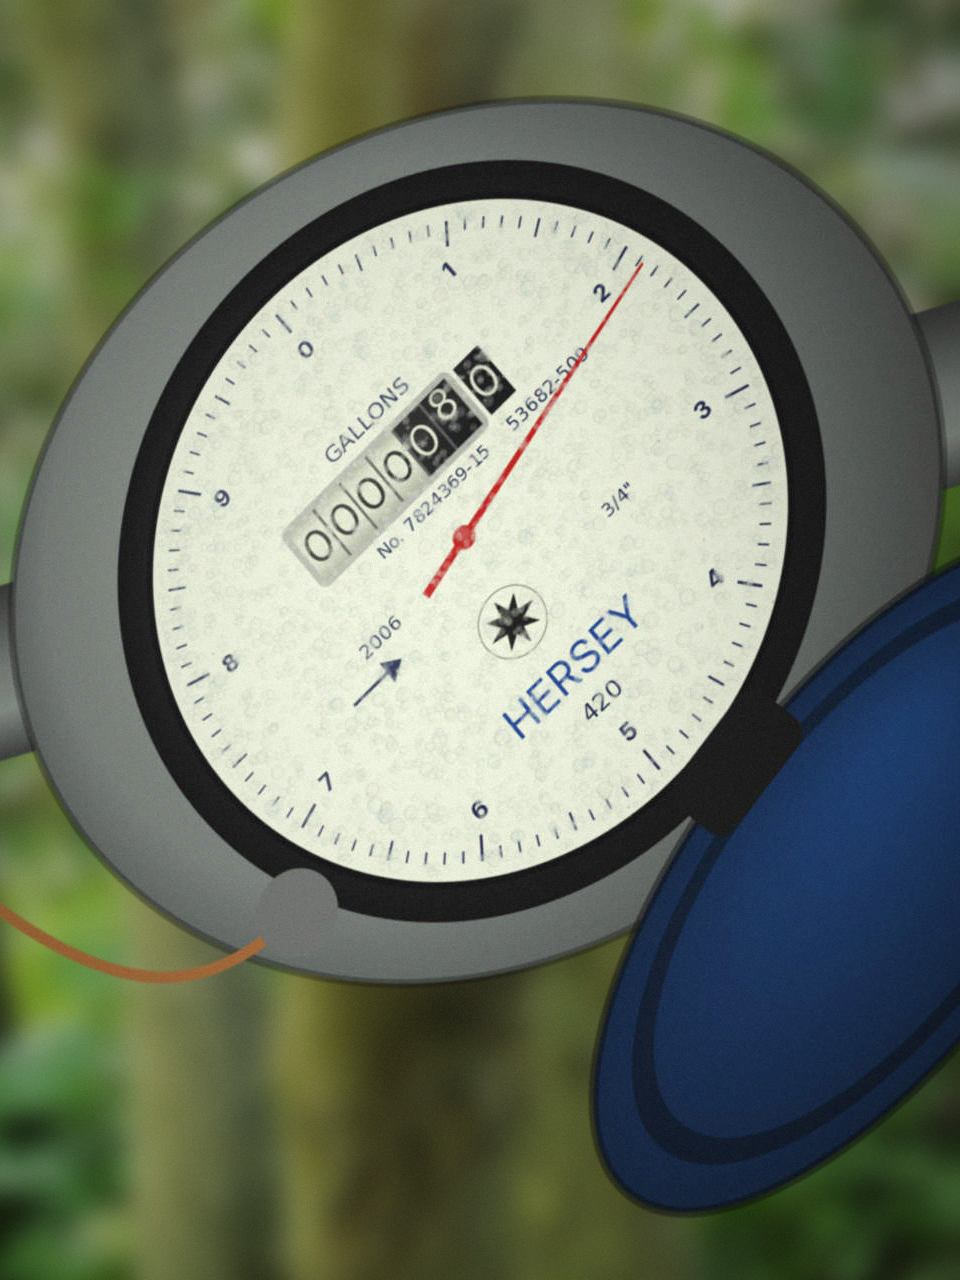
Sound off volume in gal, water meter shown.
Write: 82.1 gal
